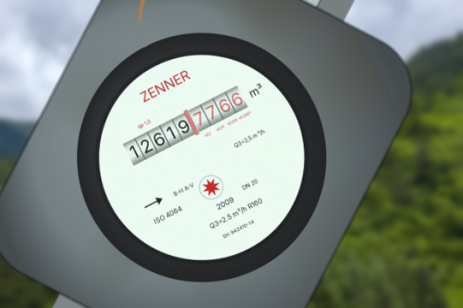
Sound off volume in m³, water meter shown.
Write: 12619.7766 m³
